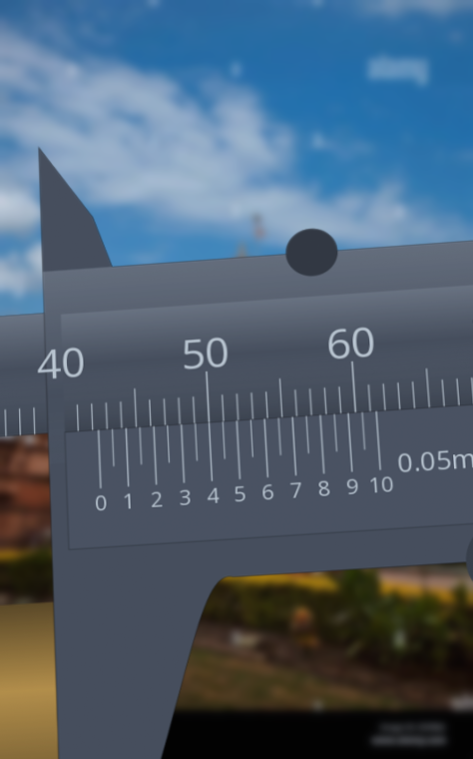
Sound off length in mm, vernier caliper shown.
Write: 42.4 mm
